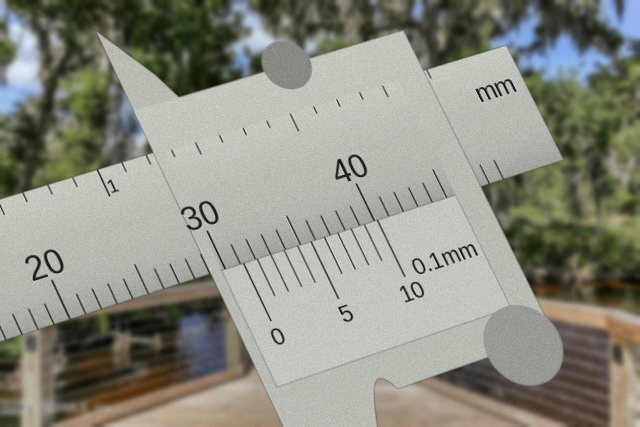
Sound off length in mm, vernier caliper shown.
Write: 31.2 mm
